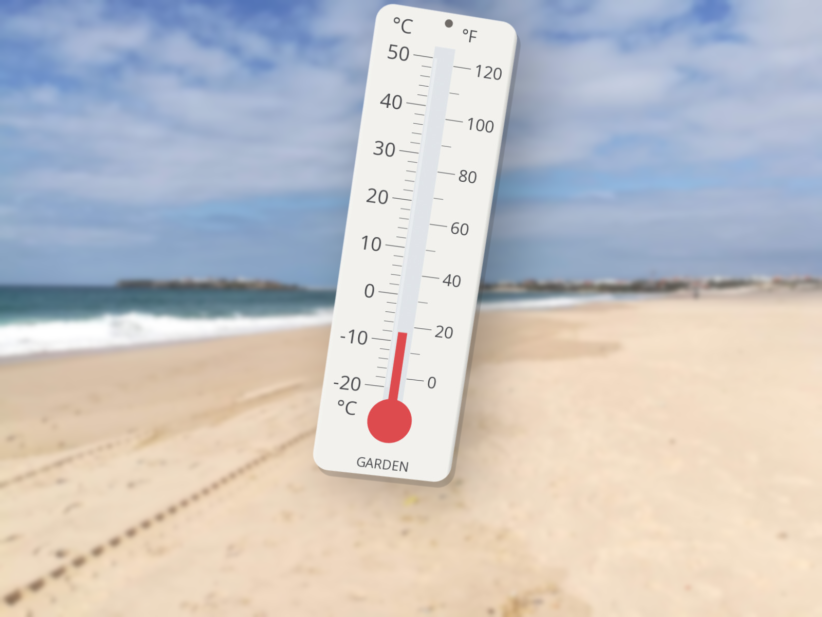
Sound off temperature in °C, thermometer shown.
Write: -8 °C
